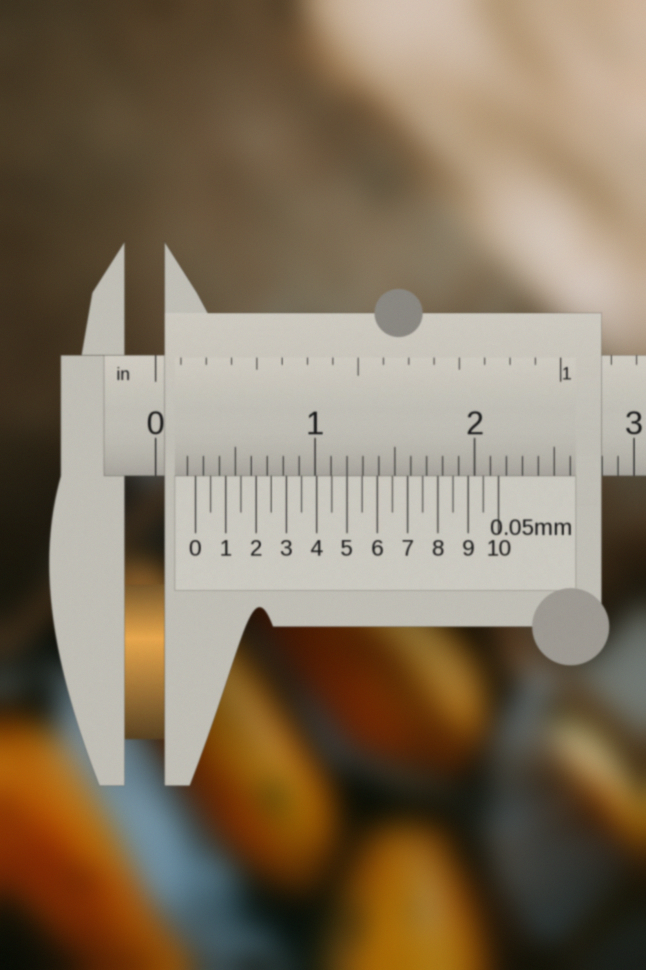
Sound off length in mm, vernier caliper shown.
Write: 2.5 mm
